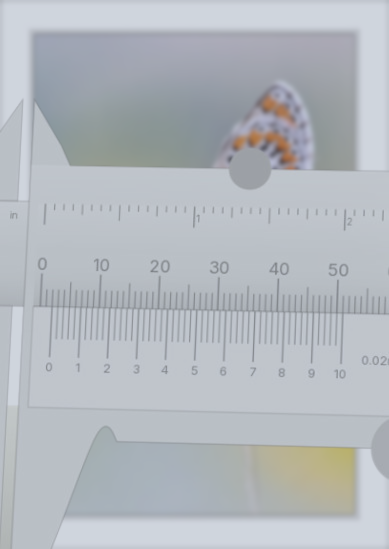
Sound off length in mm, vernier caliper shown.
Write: 2.0 mm
